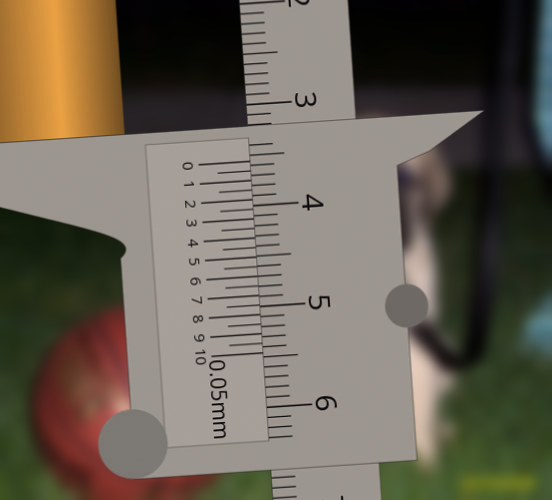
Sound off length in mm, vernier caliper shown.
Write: 35.6 mm
